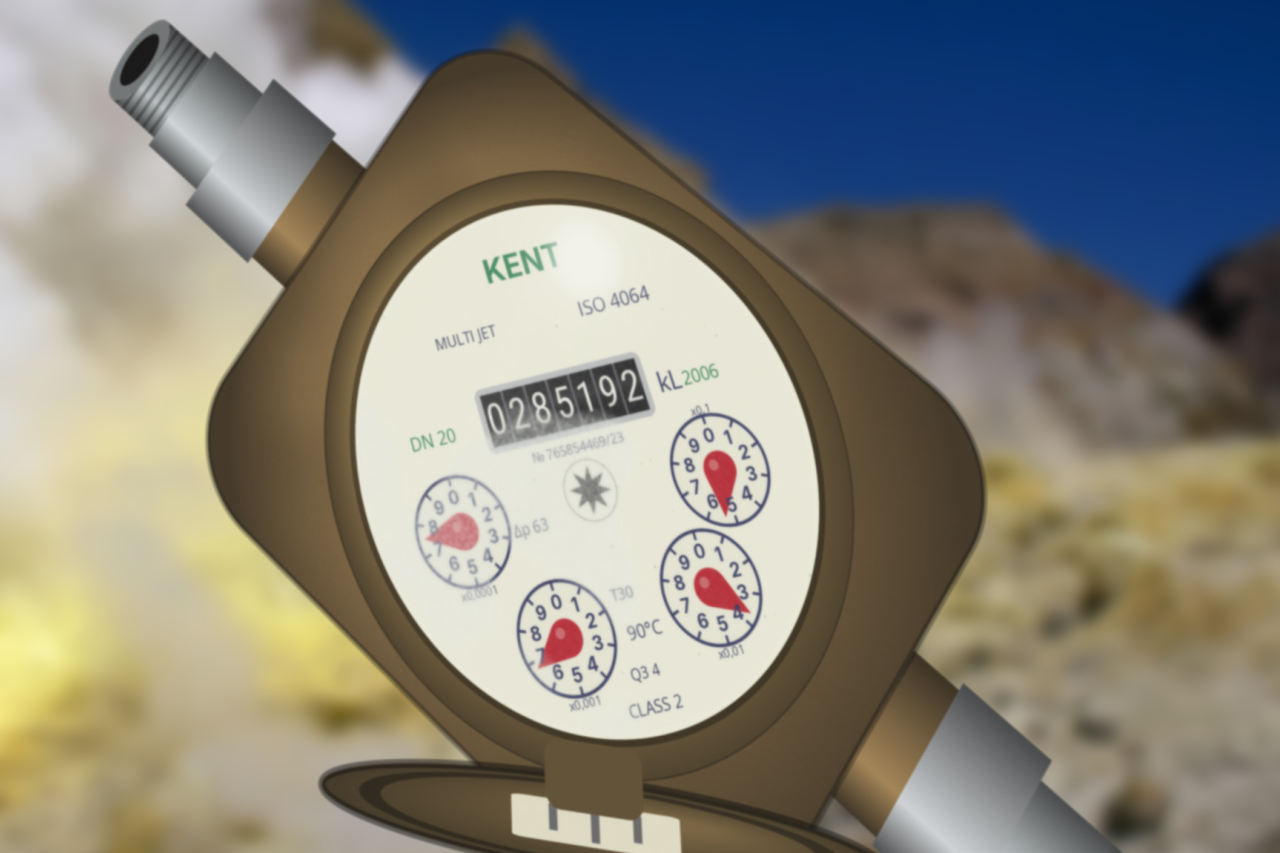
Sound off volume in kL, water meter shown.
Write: 285192.5367 kL
